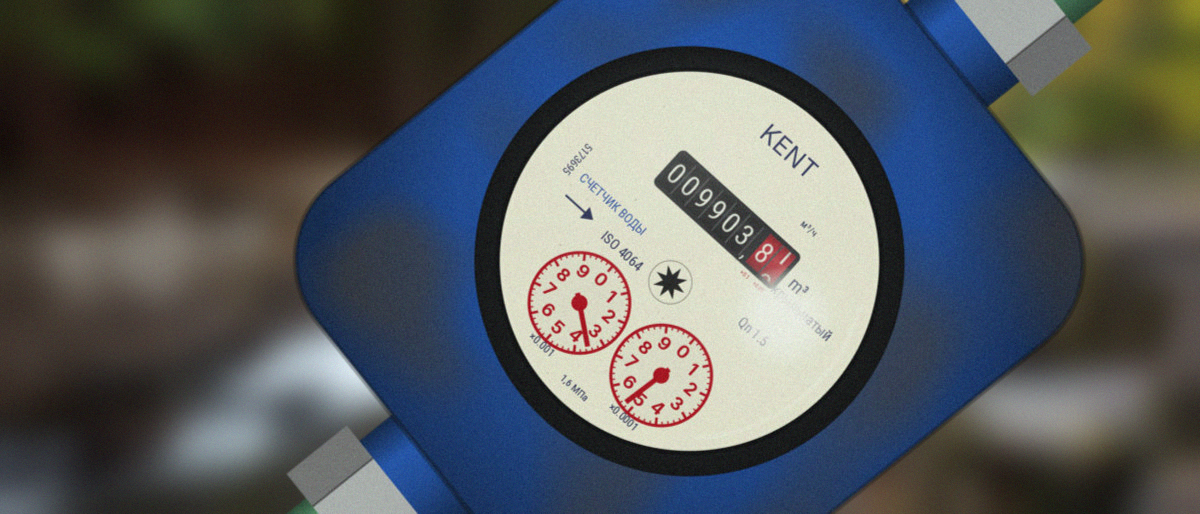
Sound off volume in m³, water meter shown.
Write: 9903.8135 m³
